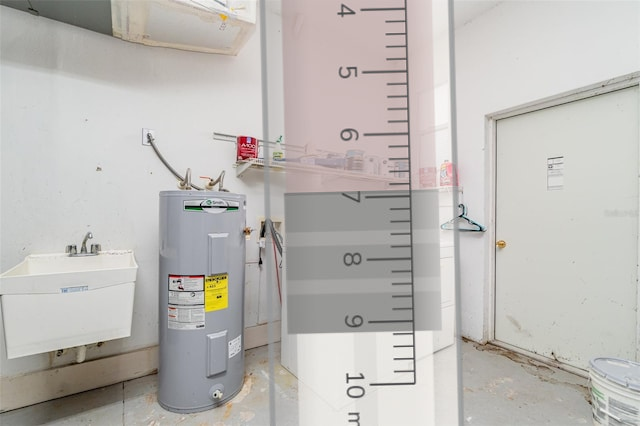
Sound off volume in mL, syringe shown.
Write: 6.9 mL
